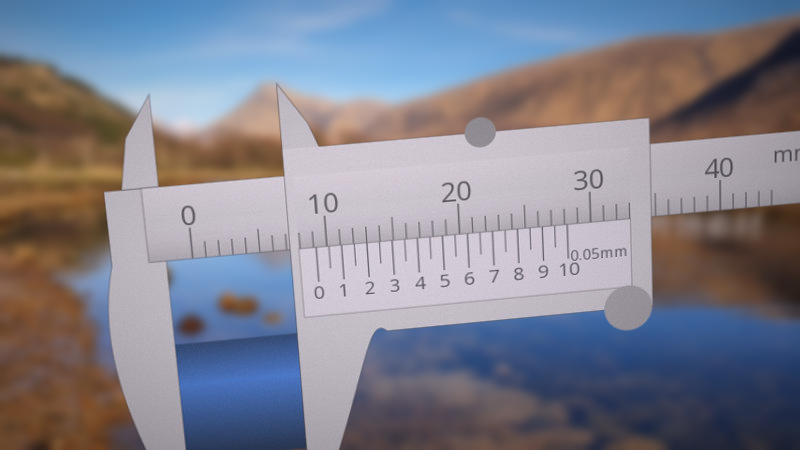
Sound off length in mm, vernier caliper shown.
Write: 9.2 mm
